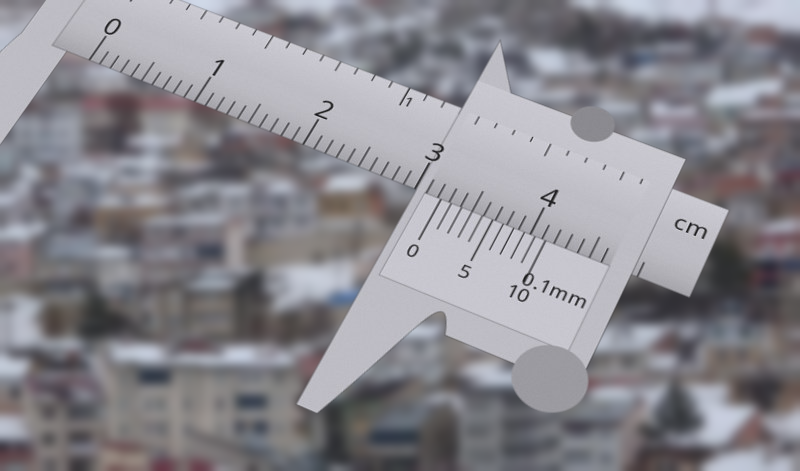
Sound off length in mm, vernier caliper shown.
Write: 32.3 mm
